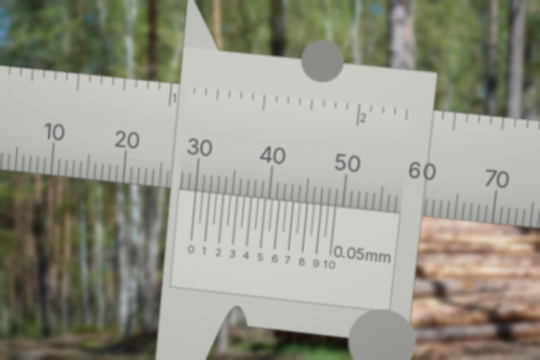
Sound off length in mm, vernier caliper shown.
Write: 30.0 mm
